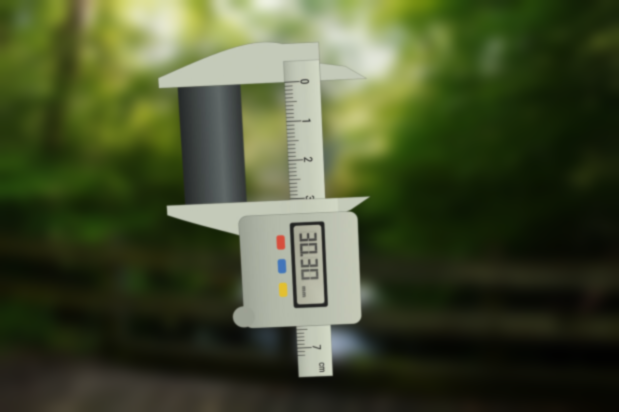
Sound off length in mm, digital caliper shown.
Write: 30.30 mm
